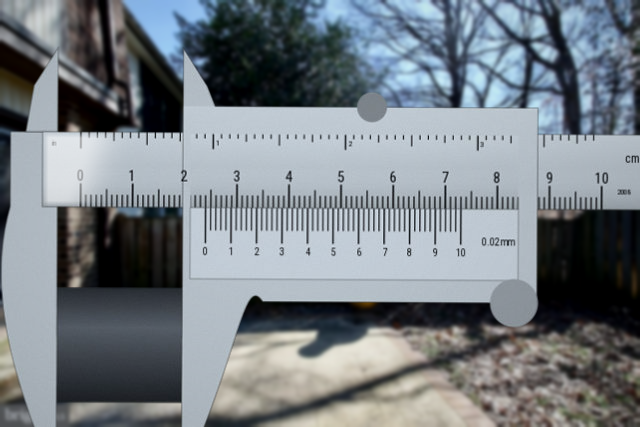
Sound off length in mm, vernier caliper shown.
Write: 24.0 mm
